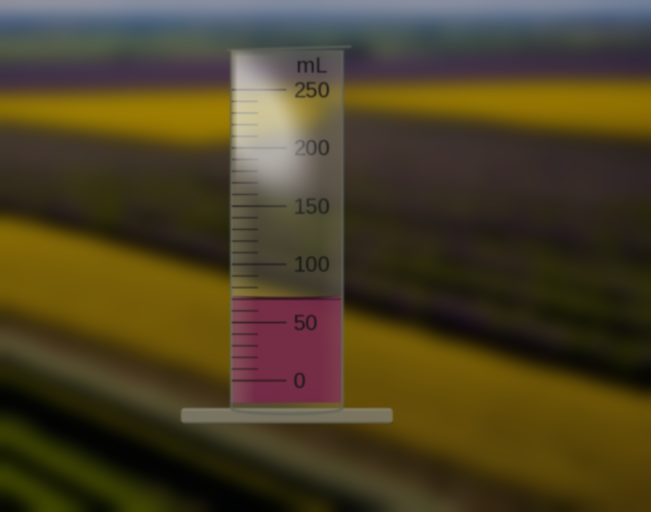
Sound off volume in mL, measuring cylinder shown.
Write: 70 mL
